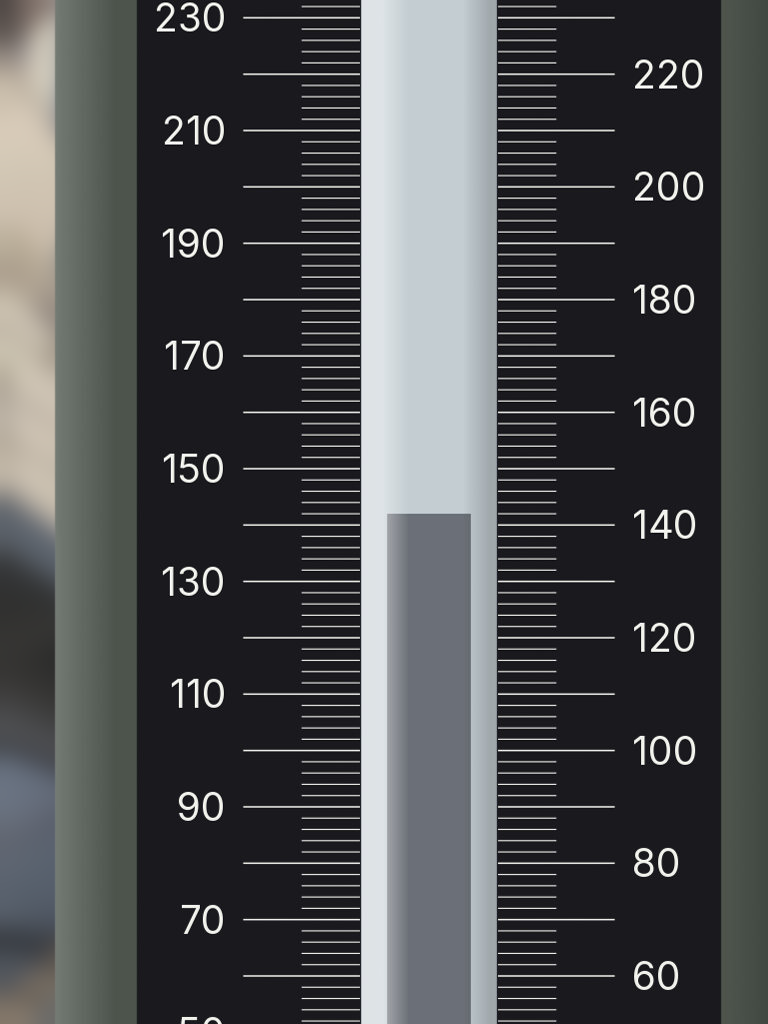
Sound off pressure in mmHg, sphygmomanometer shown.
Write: 142 mmHg
